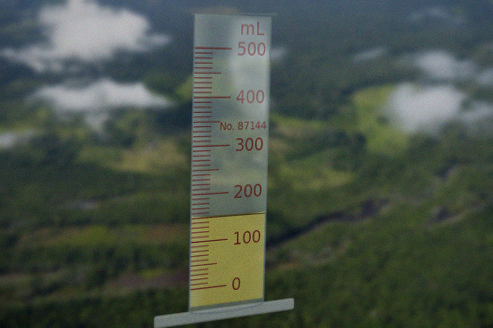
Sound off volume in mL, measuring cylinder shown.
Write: 150 mL
